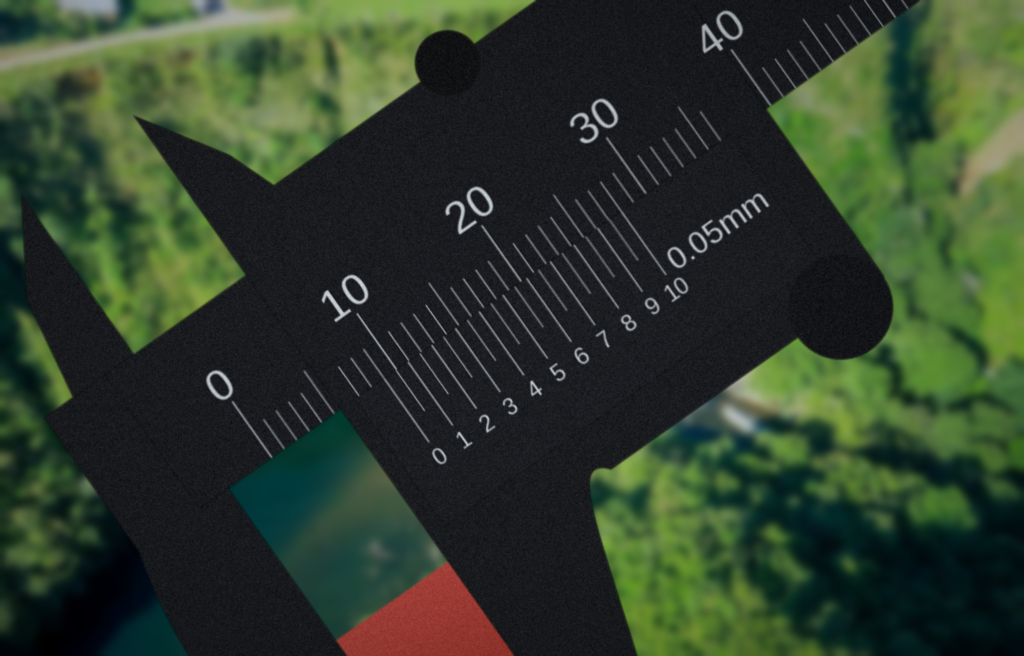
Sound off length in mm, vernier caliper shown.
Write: 9.0 mm
